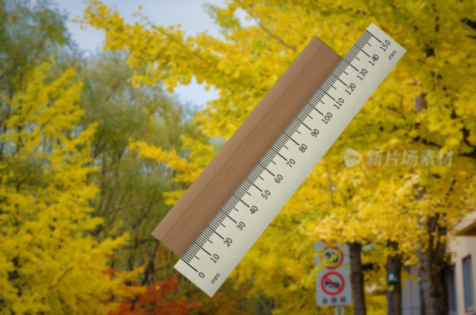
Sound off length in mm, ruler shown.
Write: 130 mm
